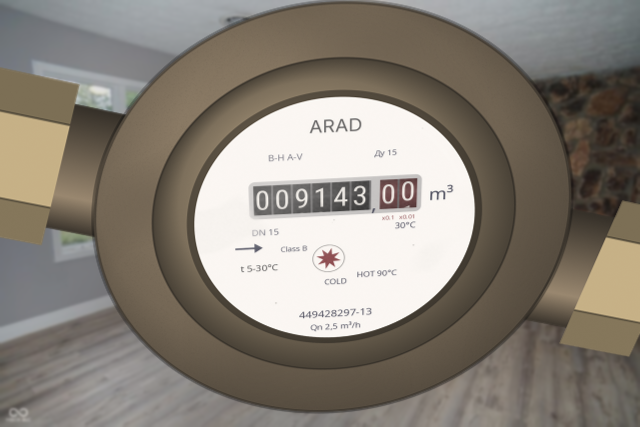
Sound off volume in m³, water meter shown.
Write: 9143.00 m³
